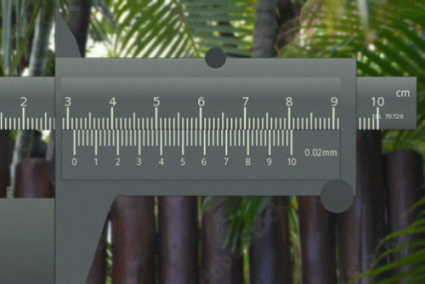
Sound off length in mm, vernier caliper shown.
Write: 31.5 mm
